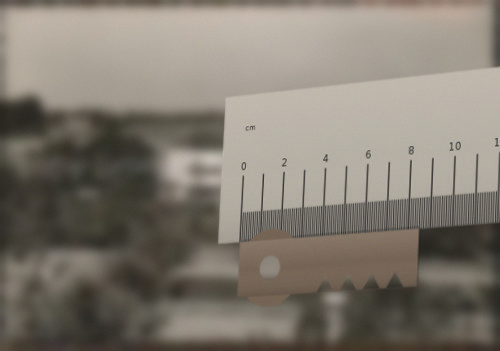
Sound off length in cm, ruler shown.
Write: 8.5 cm
